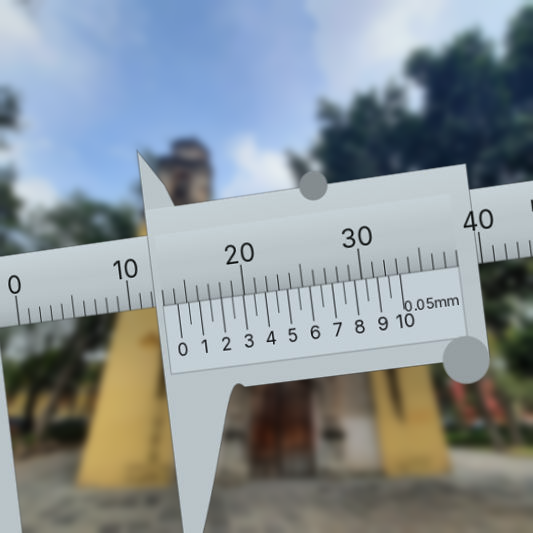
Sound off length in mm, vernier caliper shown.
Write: 14.2 mm
